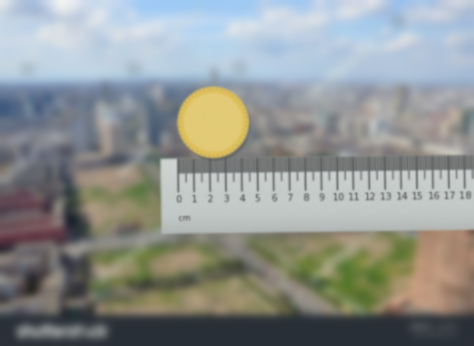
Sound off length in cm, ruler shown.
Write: 4.5 cm
